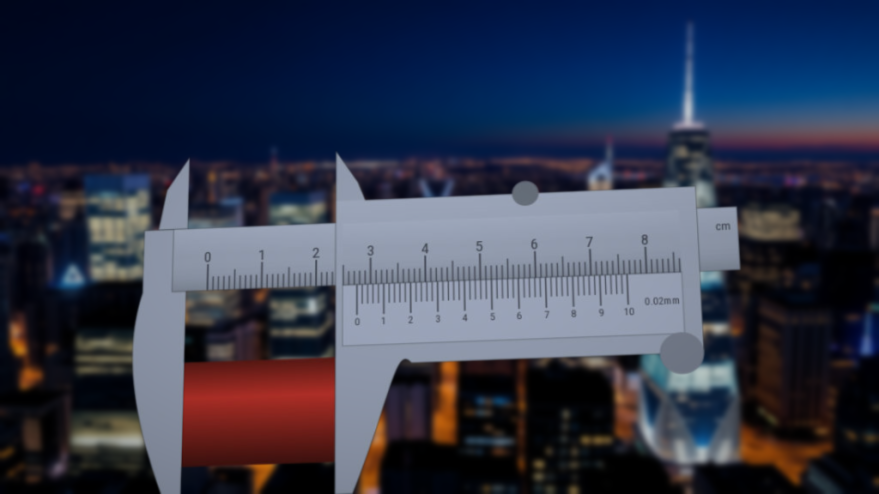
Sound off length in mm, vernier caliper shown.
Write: 27.5 mm
